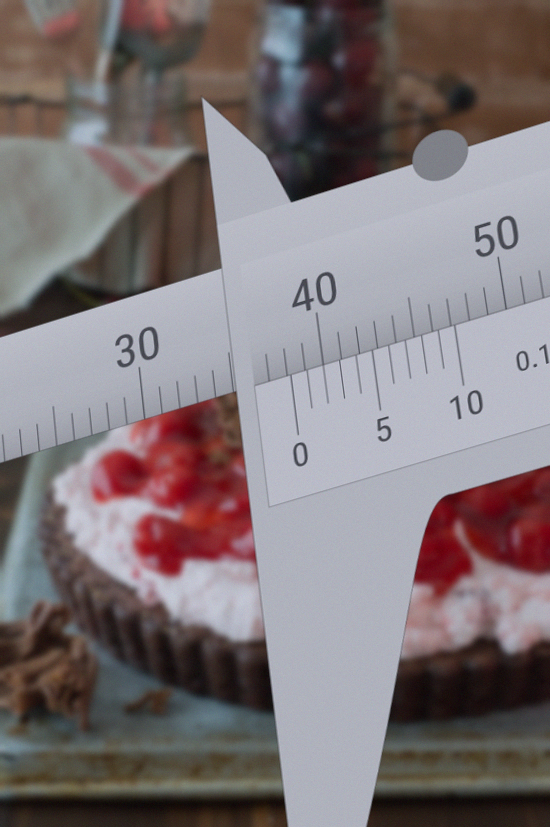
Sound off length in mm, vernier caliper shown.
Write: 38.2 mm
